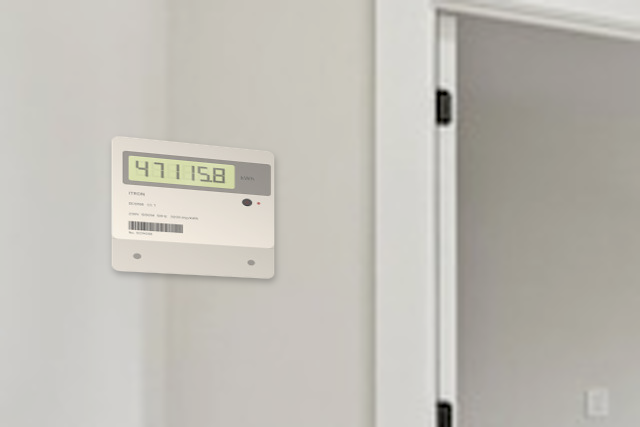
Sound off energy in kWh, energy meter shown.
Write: 47115.8 kWh
